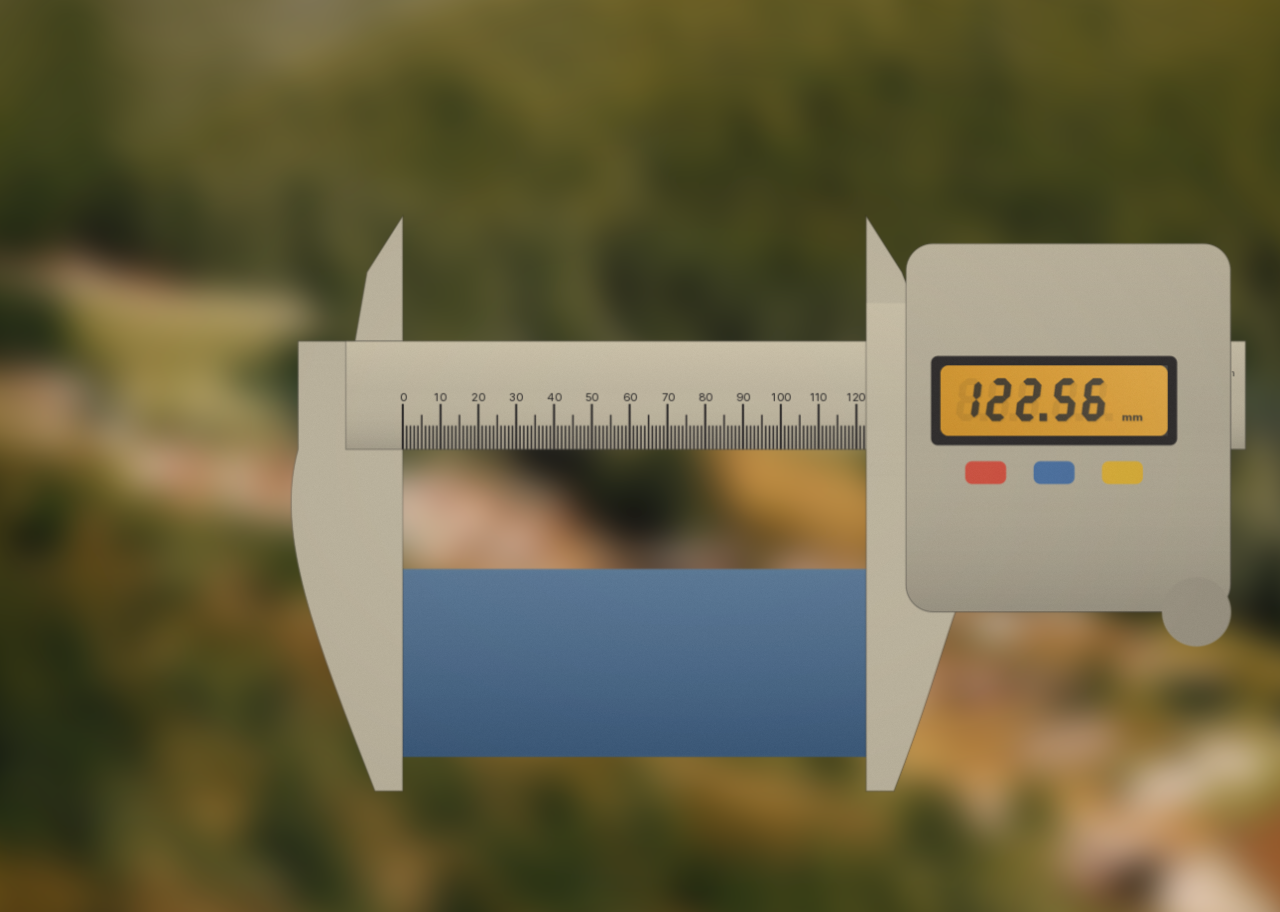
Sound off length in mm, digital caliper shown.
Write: 122.56 mm
